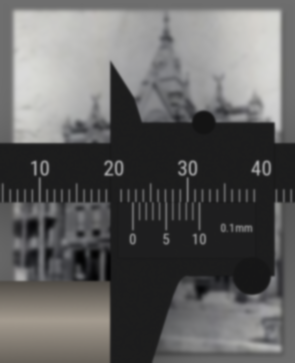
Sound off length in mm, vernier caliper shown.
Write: 22.6 mm
